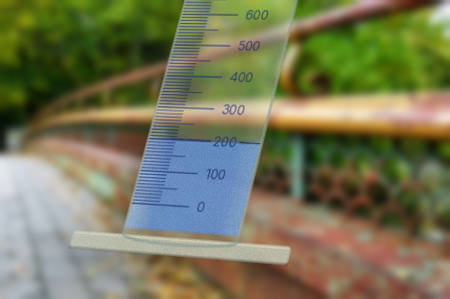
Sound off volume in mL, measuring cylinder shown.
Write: 200 mL
